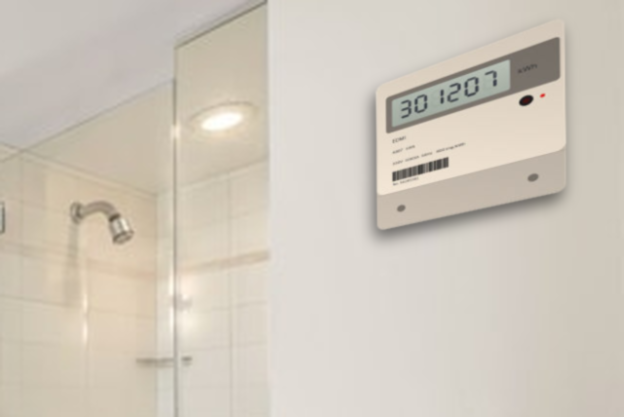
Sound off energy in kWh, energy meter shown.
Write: 301207 kWh
